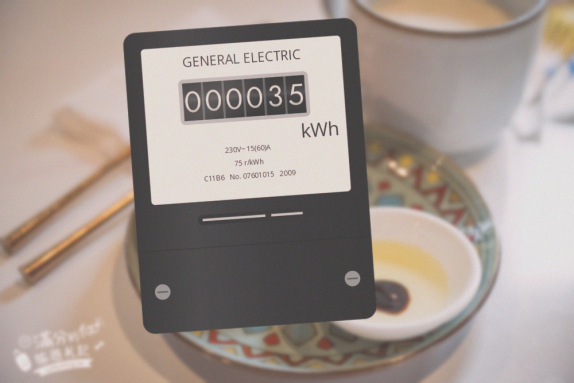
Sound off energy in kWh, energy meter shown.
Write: 35 kWh
